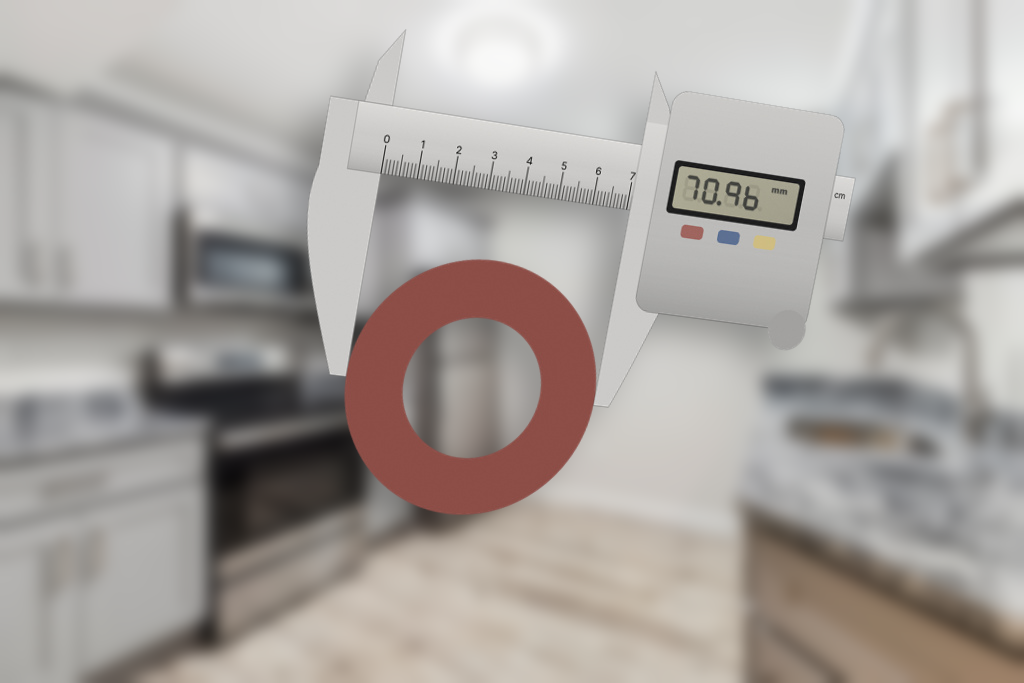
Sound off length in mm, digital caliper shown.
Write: 70.96 mm
